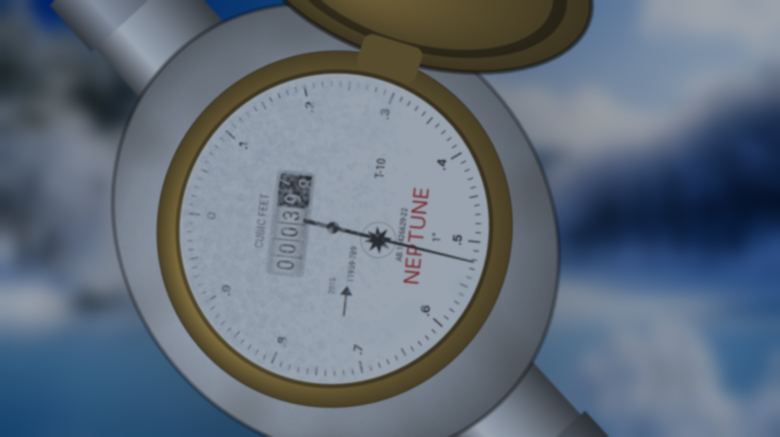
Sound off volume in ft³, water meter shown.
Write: 397.52 ft³
